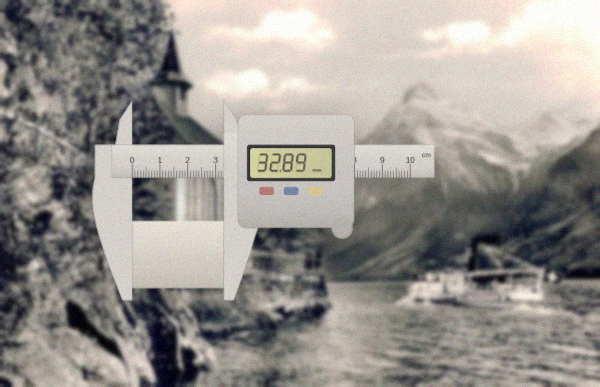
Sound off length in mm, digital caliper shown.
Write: 32.89 mm
